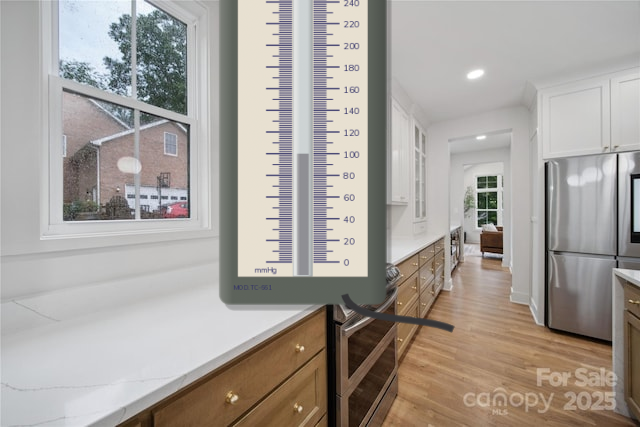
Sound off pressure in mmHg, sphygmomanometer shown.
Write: 100 mmHg
